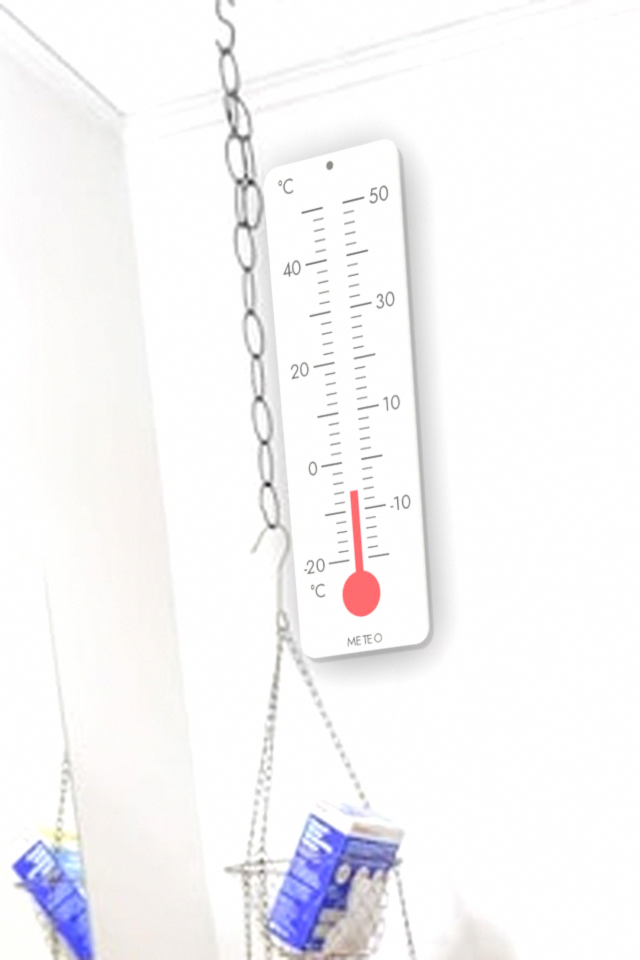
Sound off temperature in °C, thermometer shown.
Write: -6 °C
